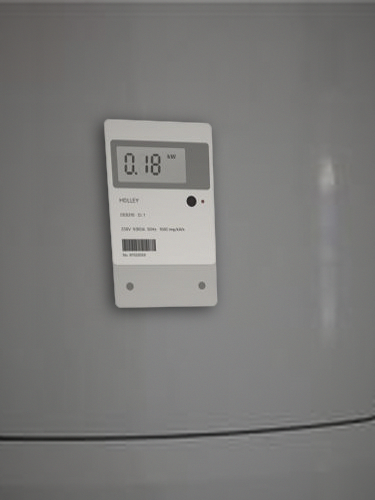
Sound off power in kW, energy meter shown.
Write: 0.18 kW
